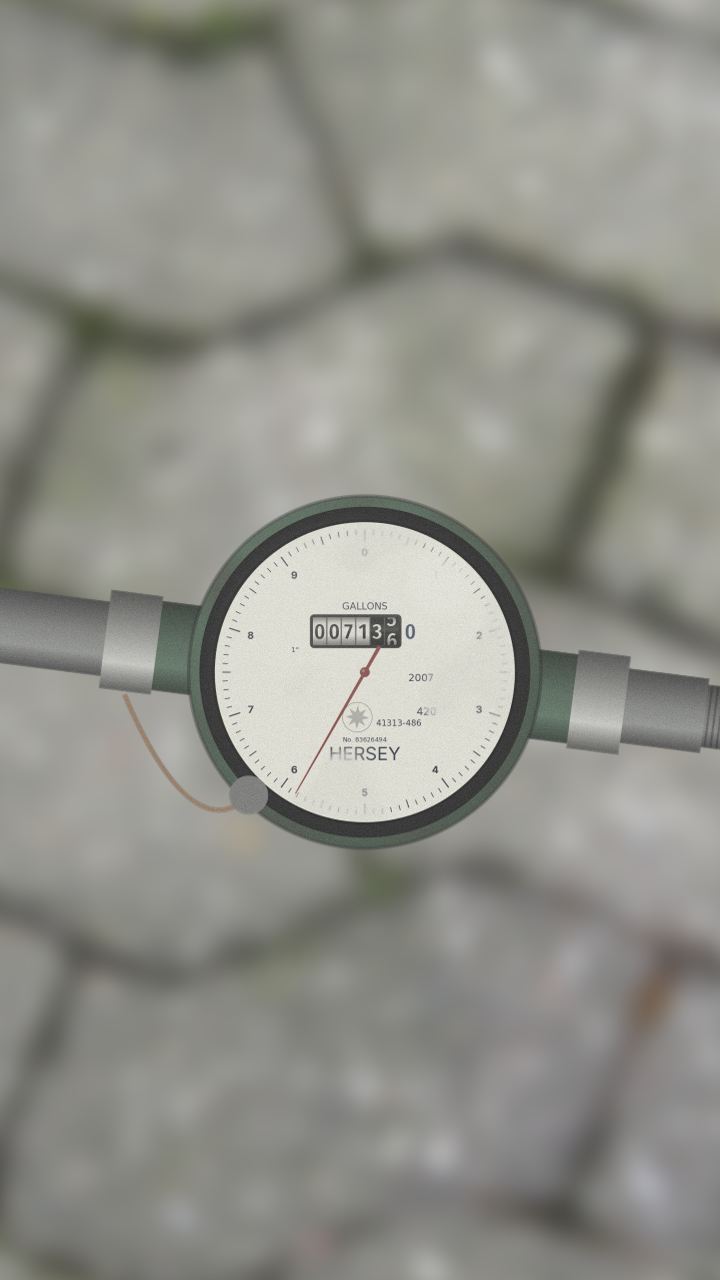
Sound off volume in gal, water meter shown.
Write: 71355.8 gal
